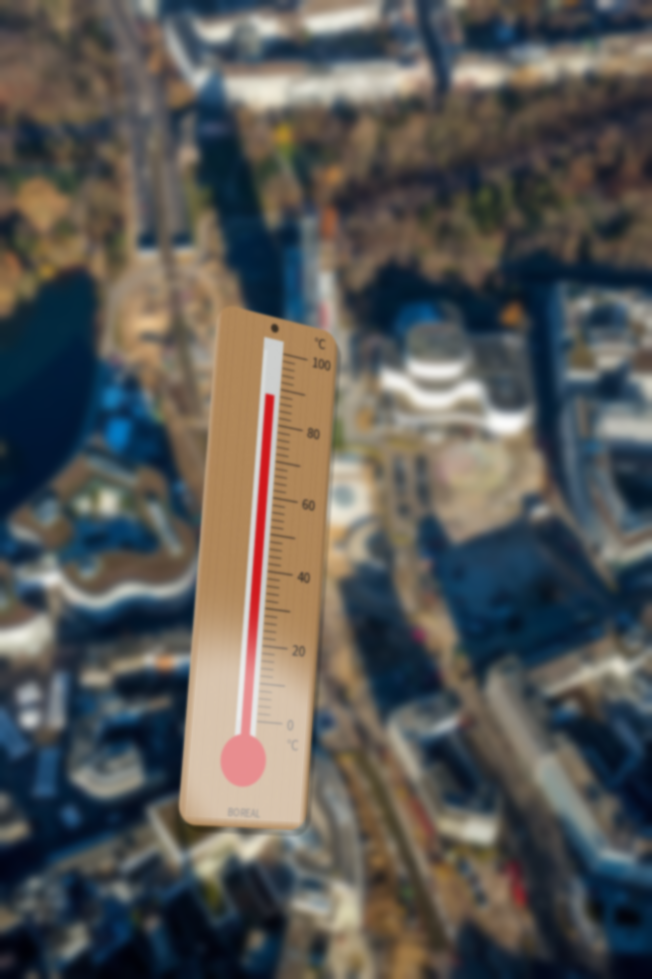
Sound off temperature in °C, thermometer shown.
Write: 88 °C
